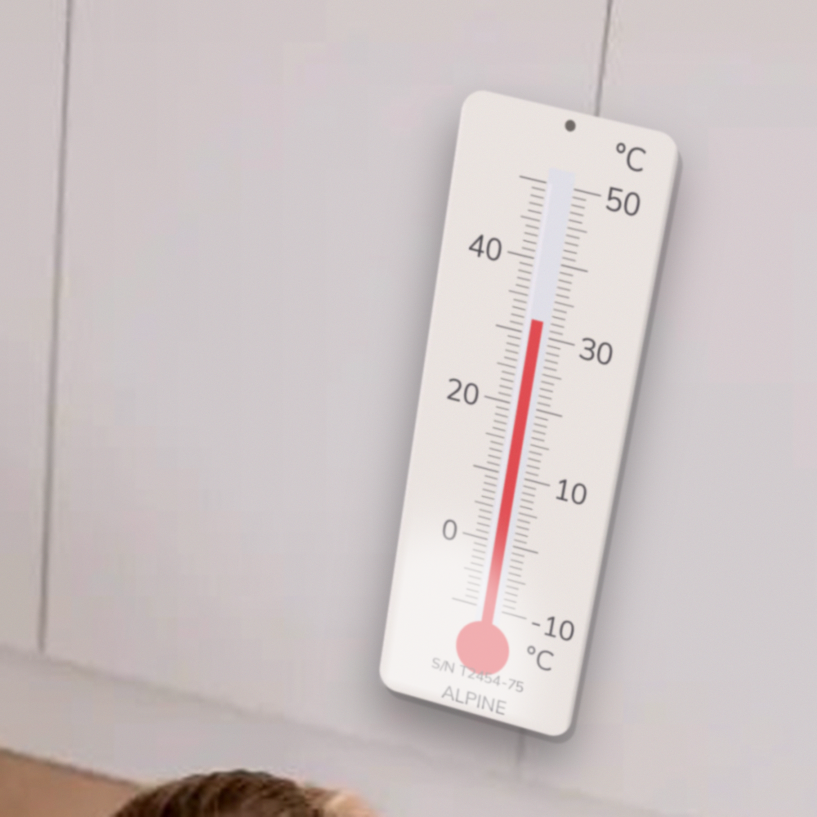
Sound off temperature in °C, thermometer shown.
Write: 32 °C
